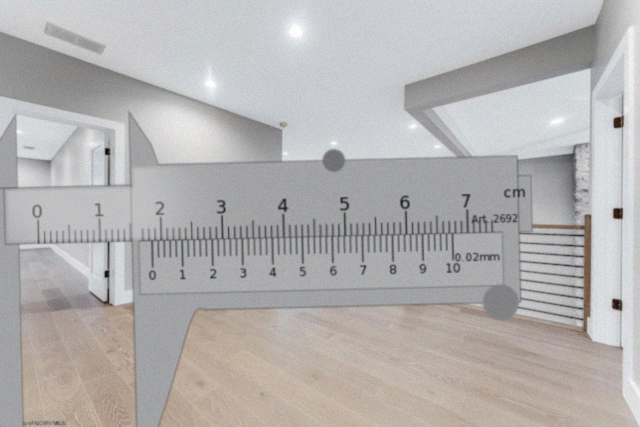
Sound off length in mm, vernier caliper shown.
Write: 18.5 mm
